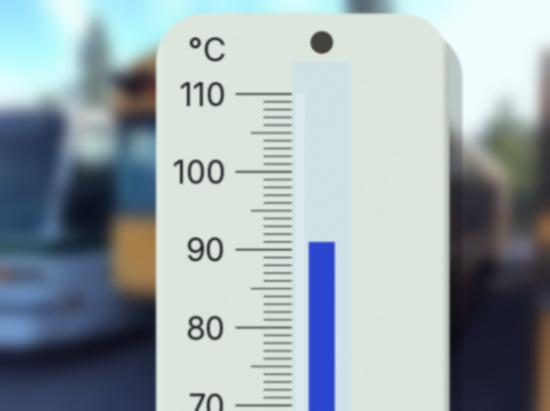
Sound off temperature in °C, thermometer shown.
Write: 91 °C
